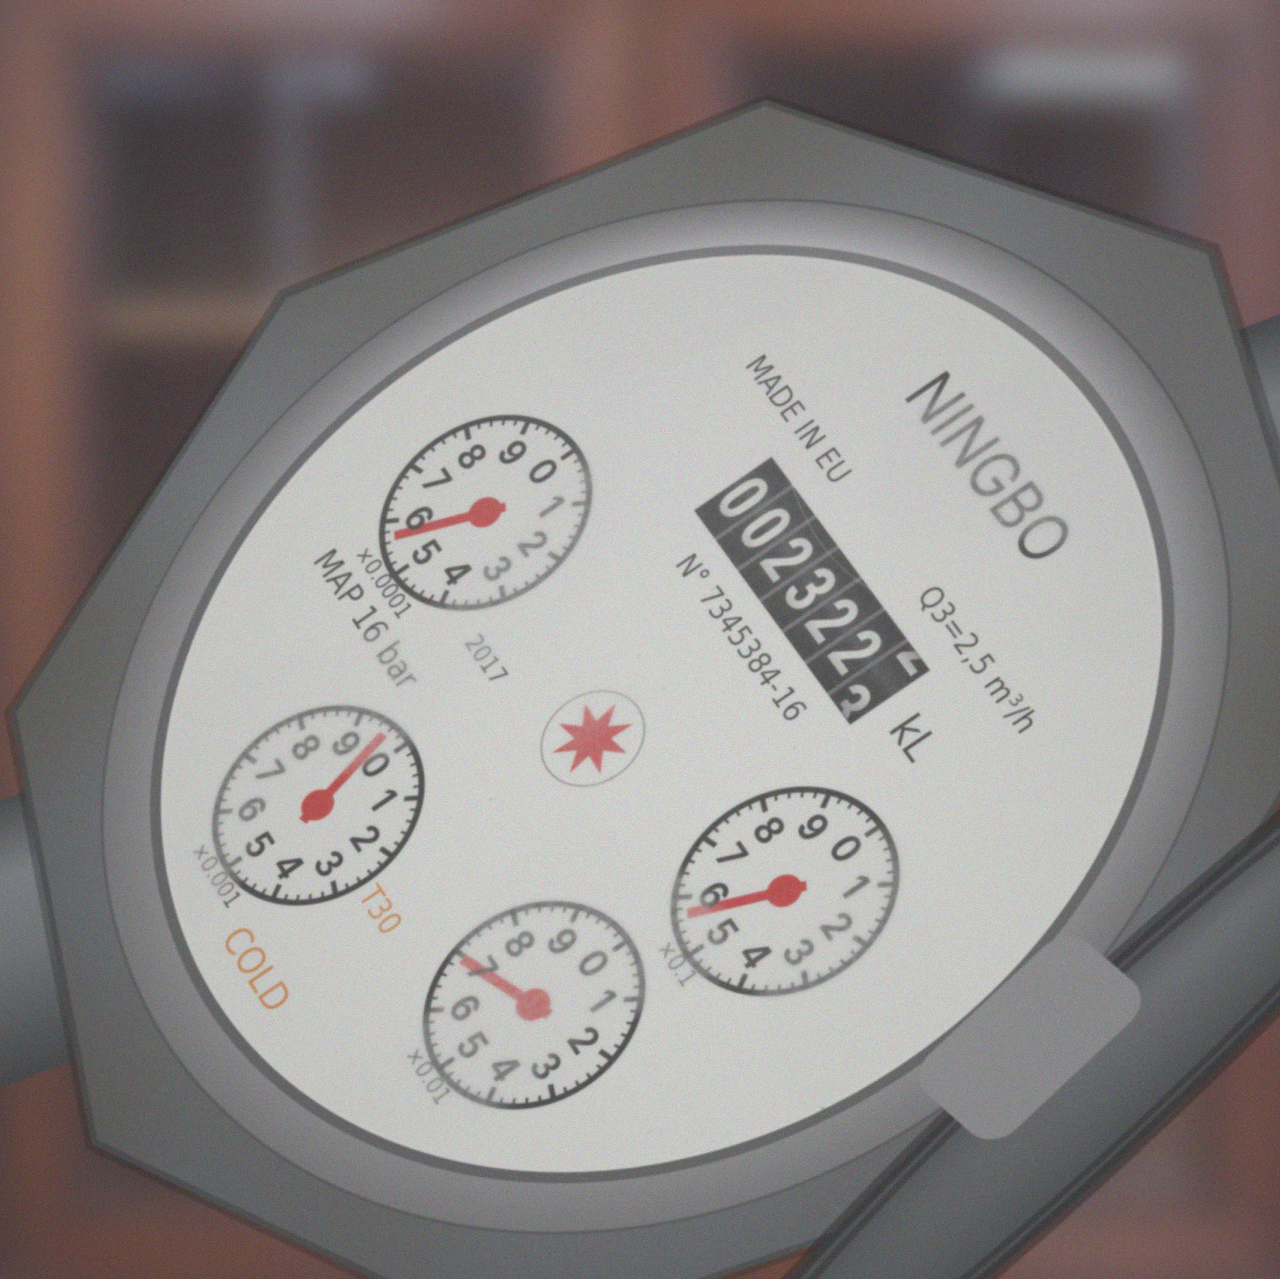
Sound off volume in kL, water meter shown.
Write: 23222.5695 kL
